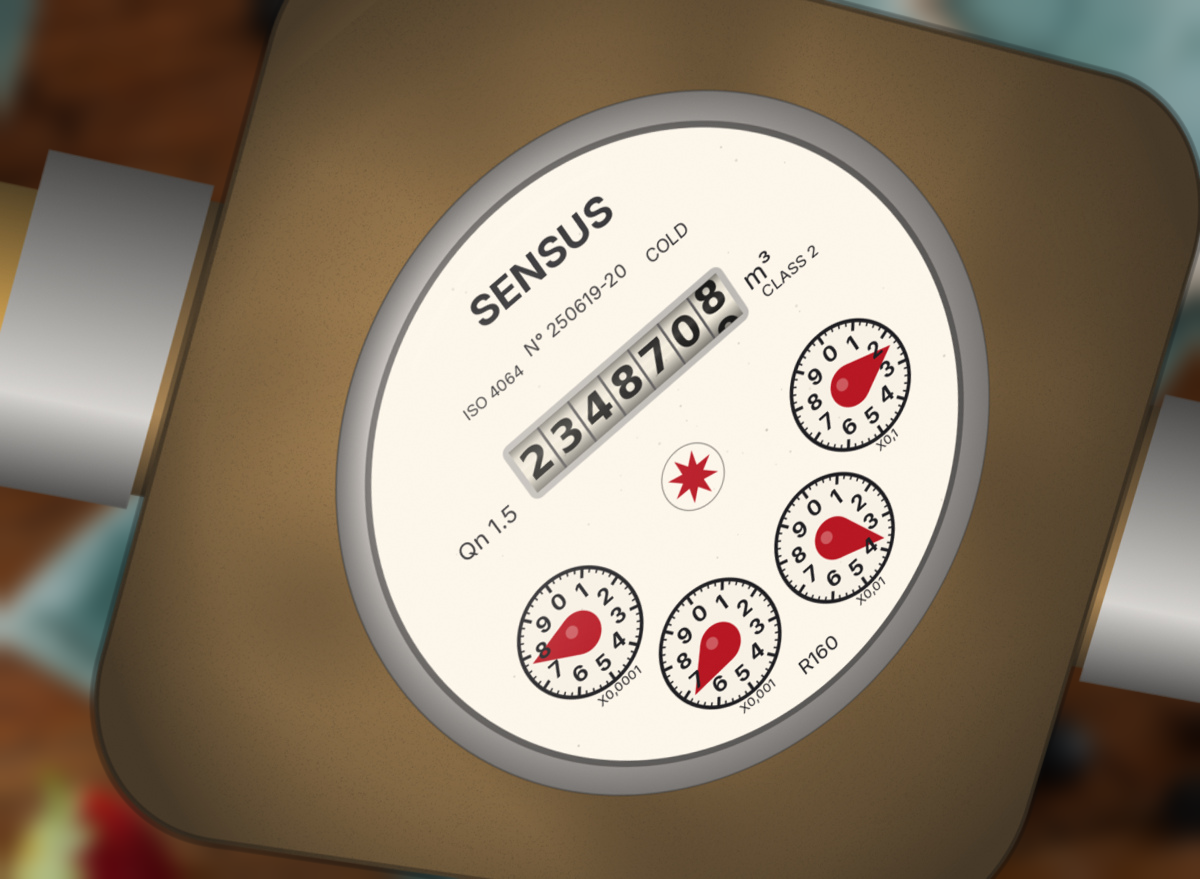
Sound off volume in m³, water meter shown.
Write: 2348708.2367 m³
